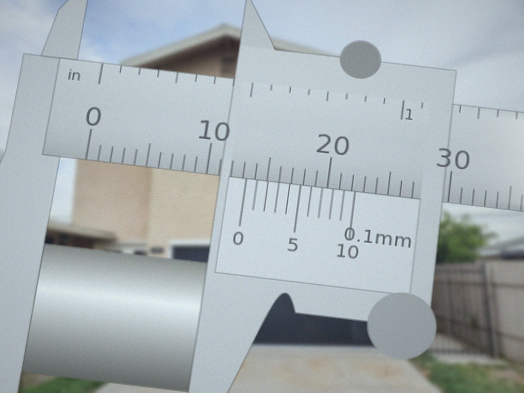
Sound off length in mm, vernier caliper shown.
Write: 13.3 mm
